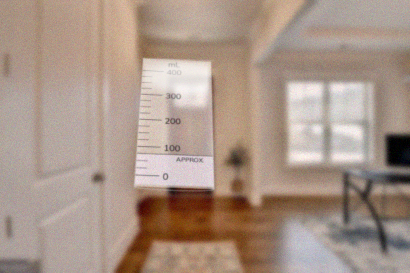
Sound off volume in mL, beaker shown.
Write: 75 mL
